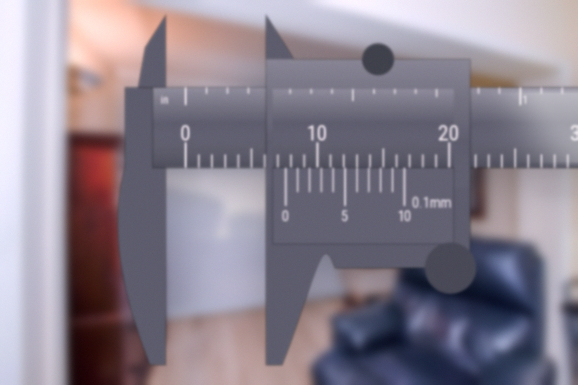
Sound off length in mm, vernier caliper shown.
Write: 7.6 mm
